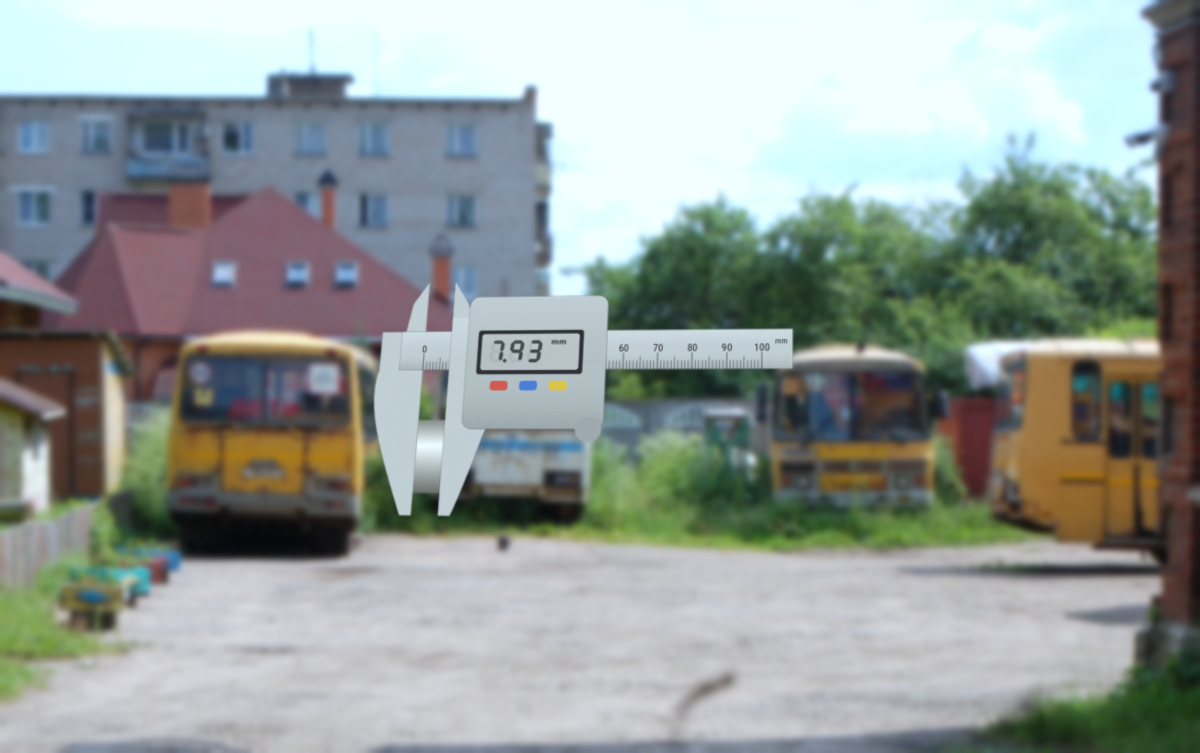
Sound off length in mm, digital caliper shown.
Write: 7.93 mm
